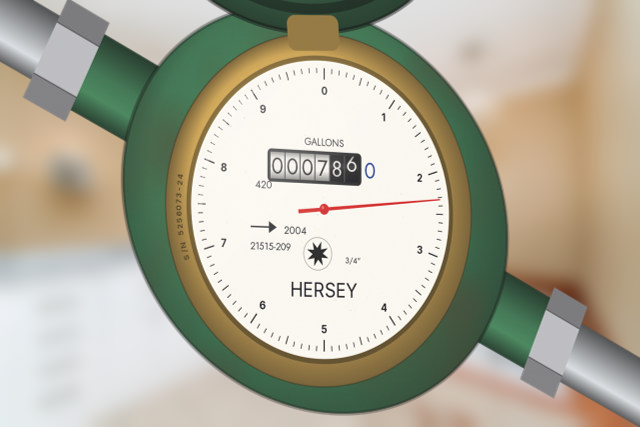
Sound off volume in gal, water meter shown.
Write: 7862.3 gal
